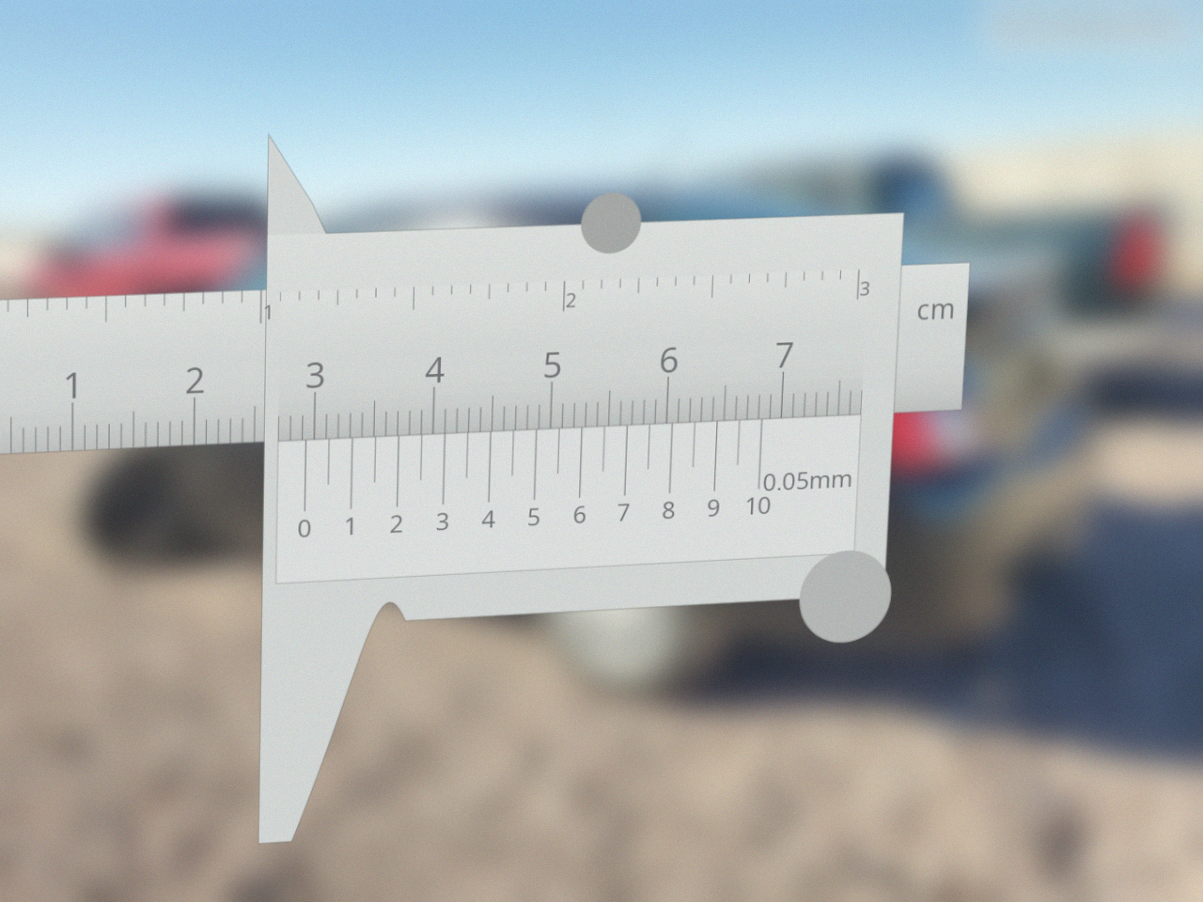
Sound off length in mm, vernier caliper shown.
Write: 29.3 mm
